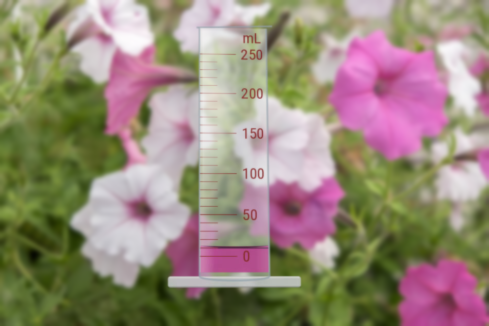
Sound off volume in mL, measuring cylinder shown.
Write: 10 mL
